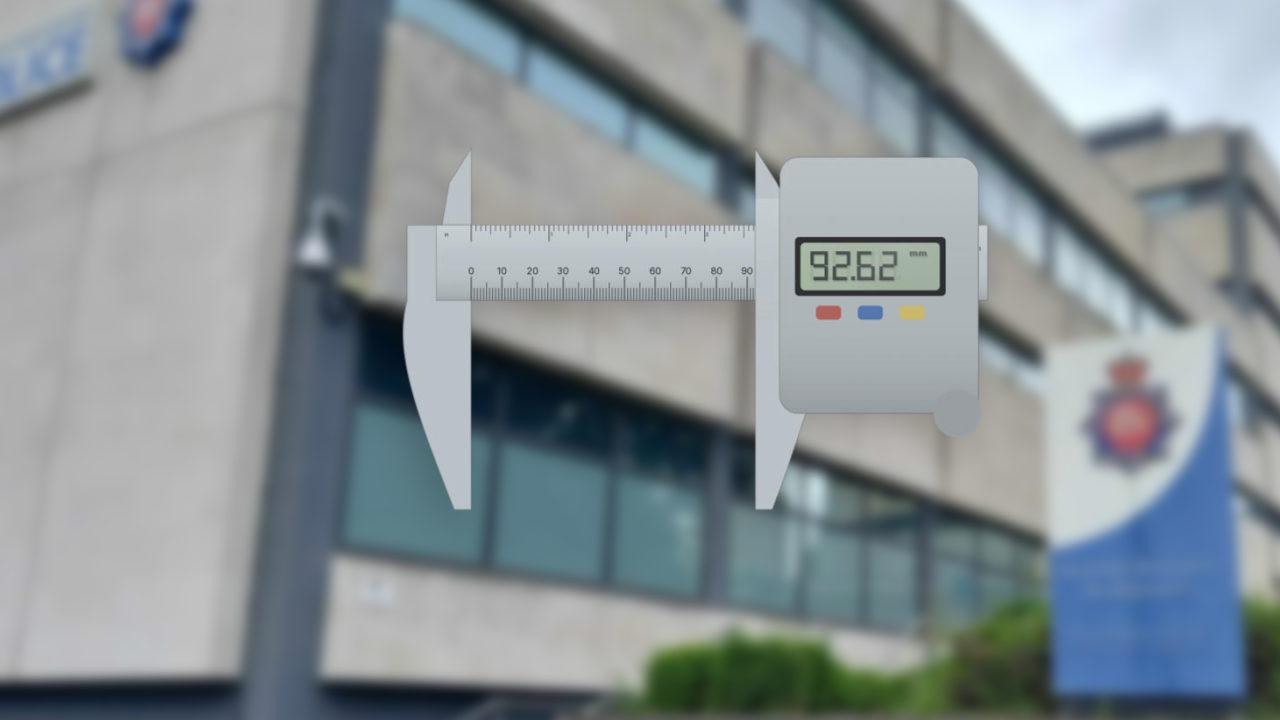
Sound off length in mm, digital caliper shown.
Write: 92.62 mm
